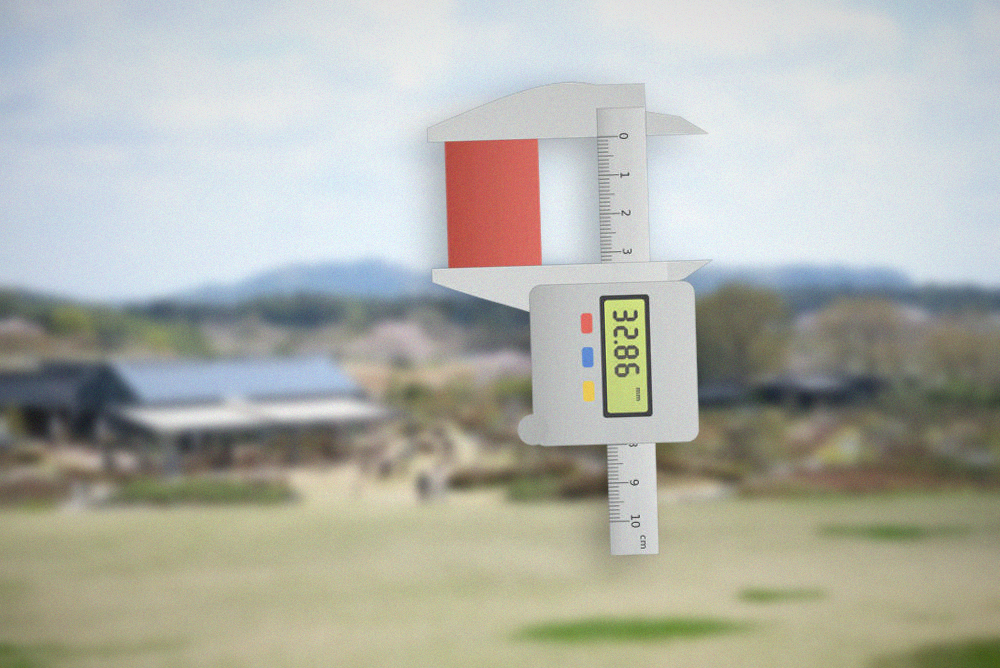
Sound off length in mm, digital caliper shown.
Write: 32.86 mm
